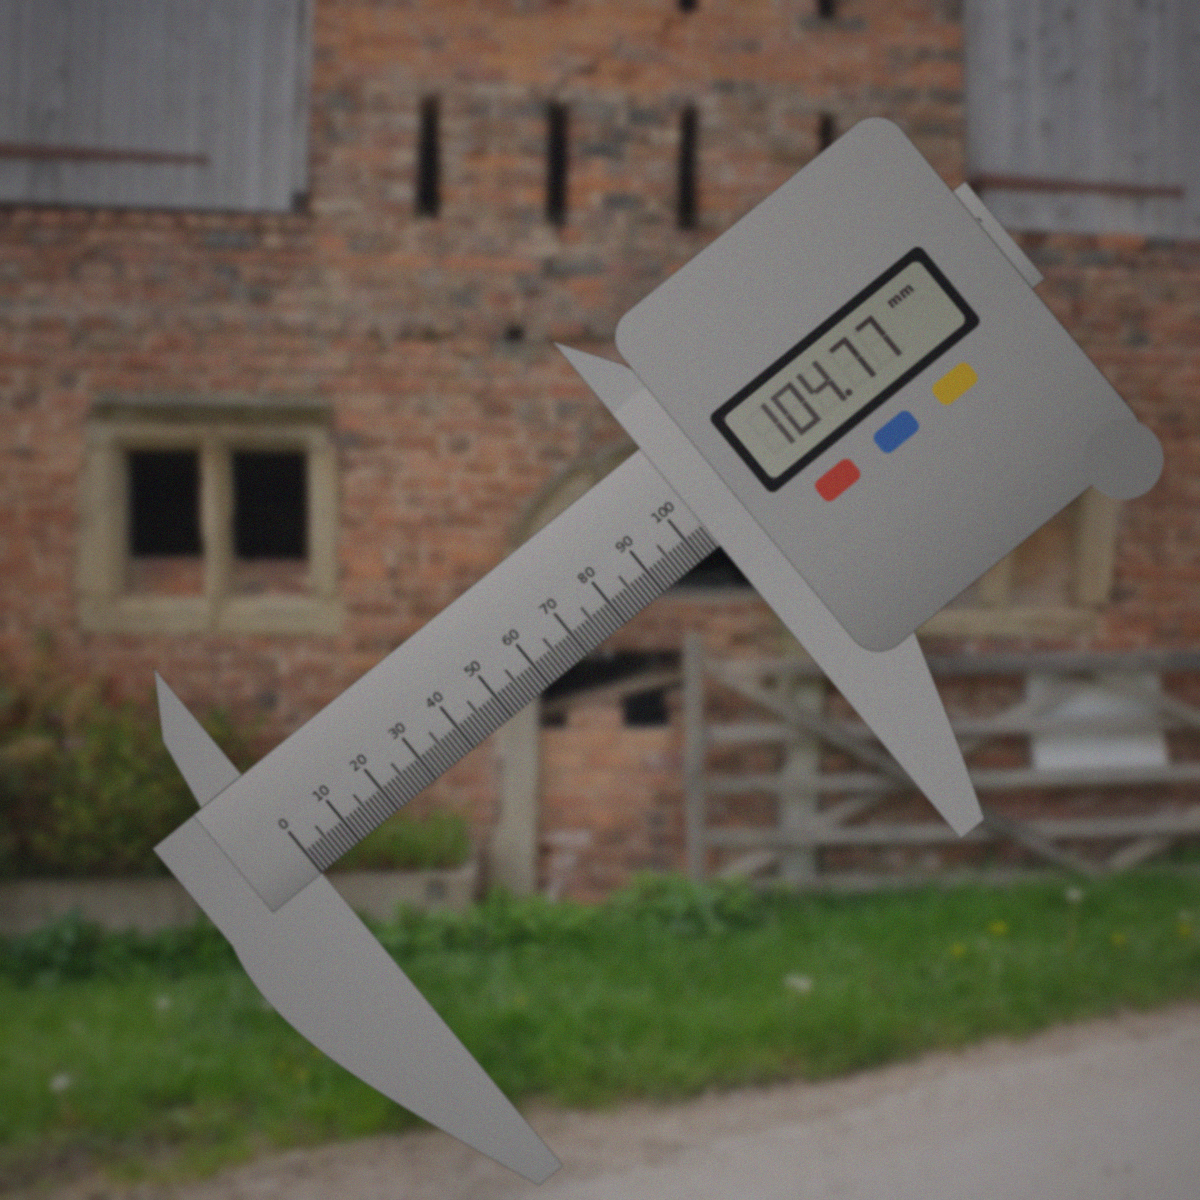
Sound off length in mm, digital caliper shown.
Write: 104.77 mm
